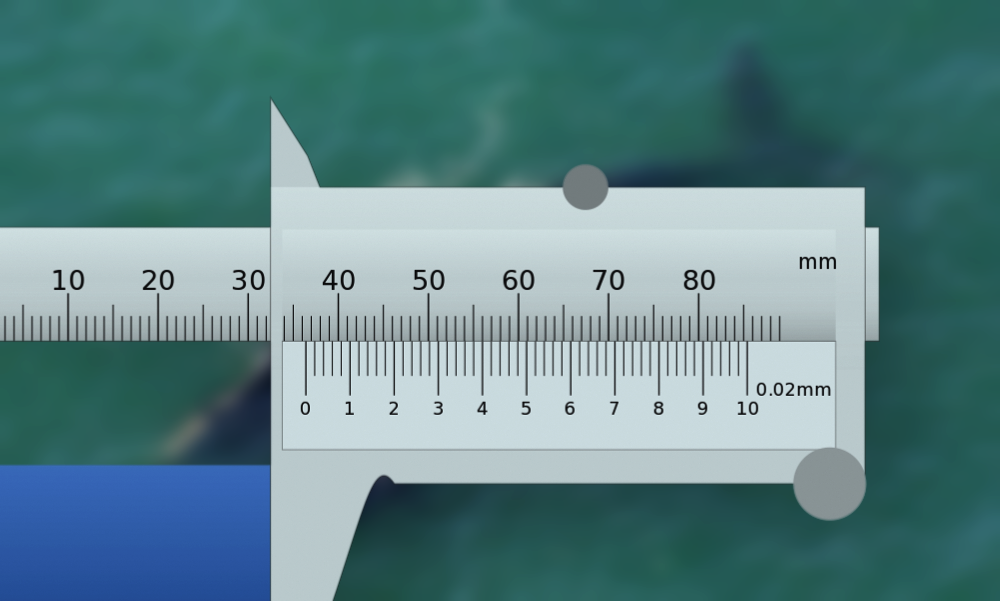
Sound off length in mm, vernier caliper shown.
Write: 36.4 mm
